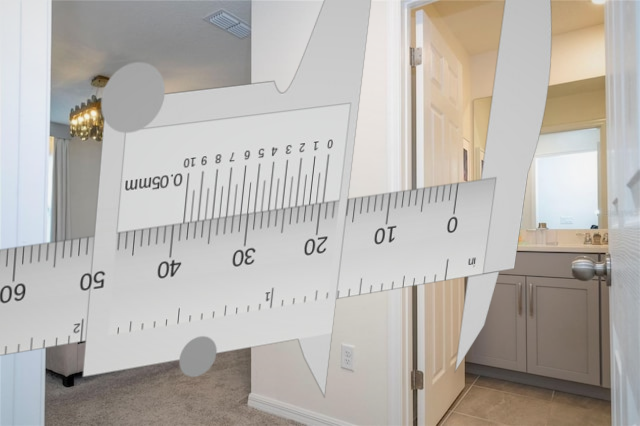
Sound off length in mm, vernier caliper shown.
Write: 19.6 mm
